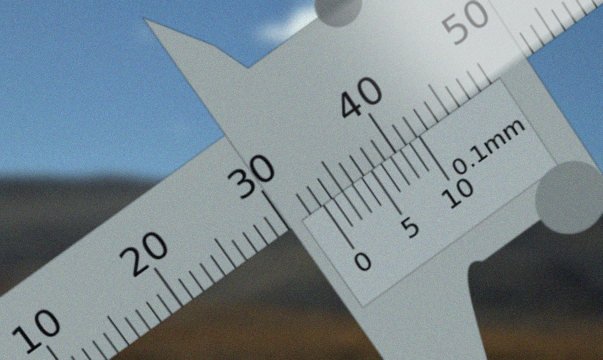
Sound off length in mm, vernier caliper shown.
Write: 33.2 mm
